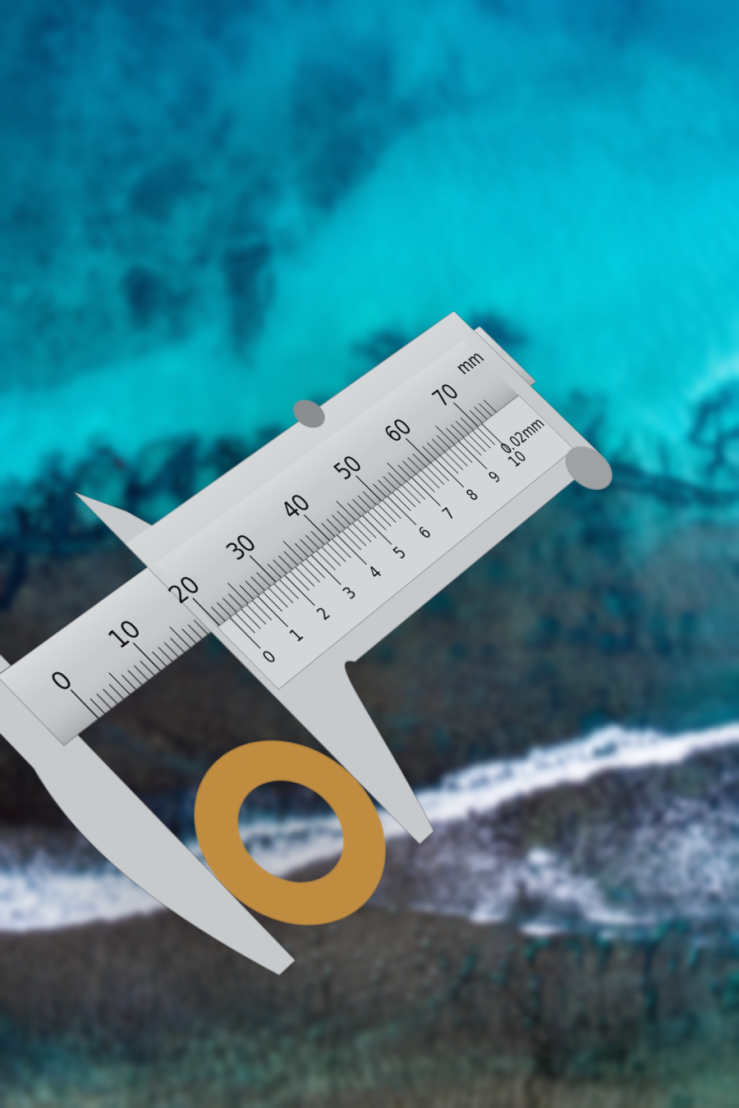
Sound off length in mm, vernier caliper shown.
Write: 21.8 mm
